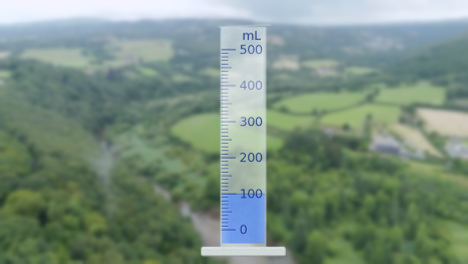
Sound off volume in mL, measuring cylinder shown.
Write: 100 mL
